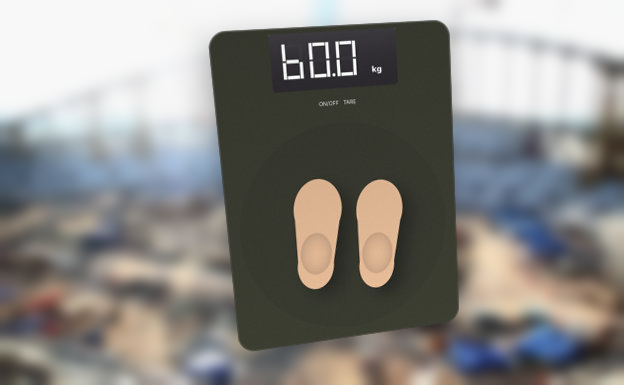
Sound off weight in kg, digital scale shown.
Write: 60.0 kg
